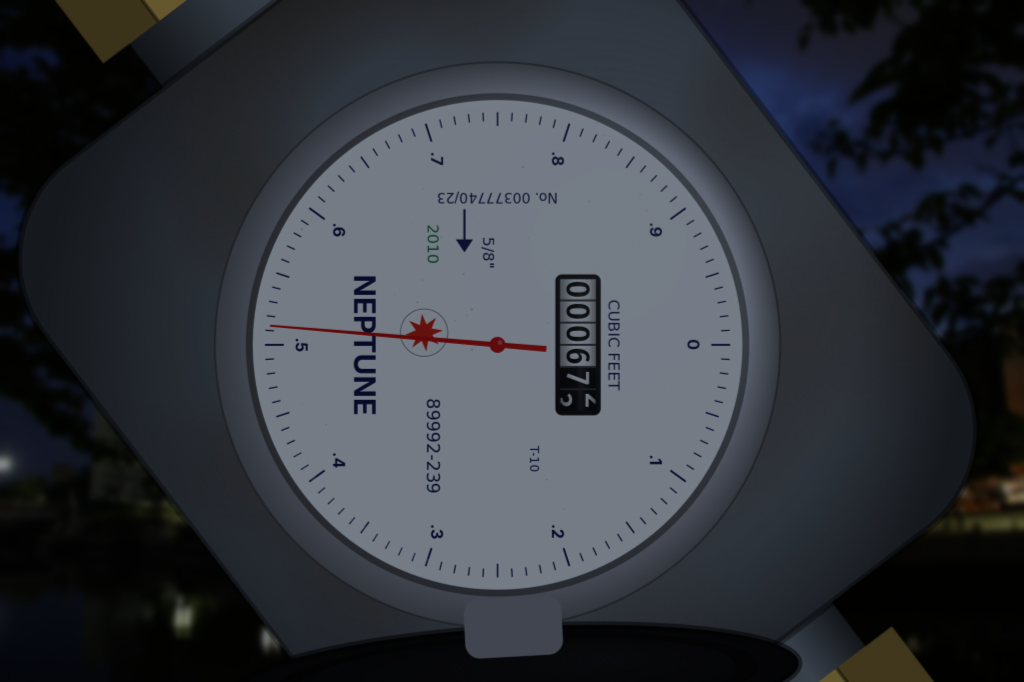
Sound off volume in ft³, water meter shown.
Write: 672.51 ft³
